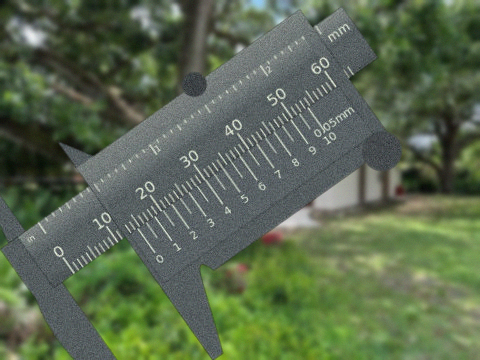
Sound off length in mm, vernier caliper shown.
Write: 14.5 mm
